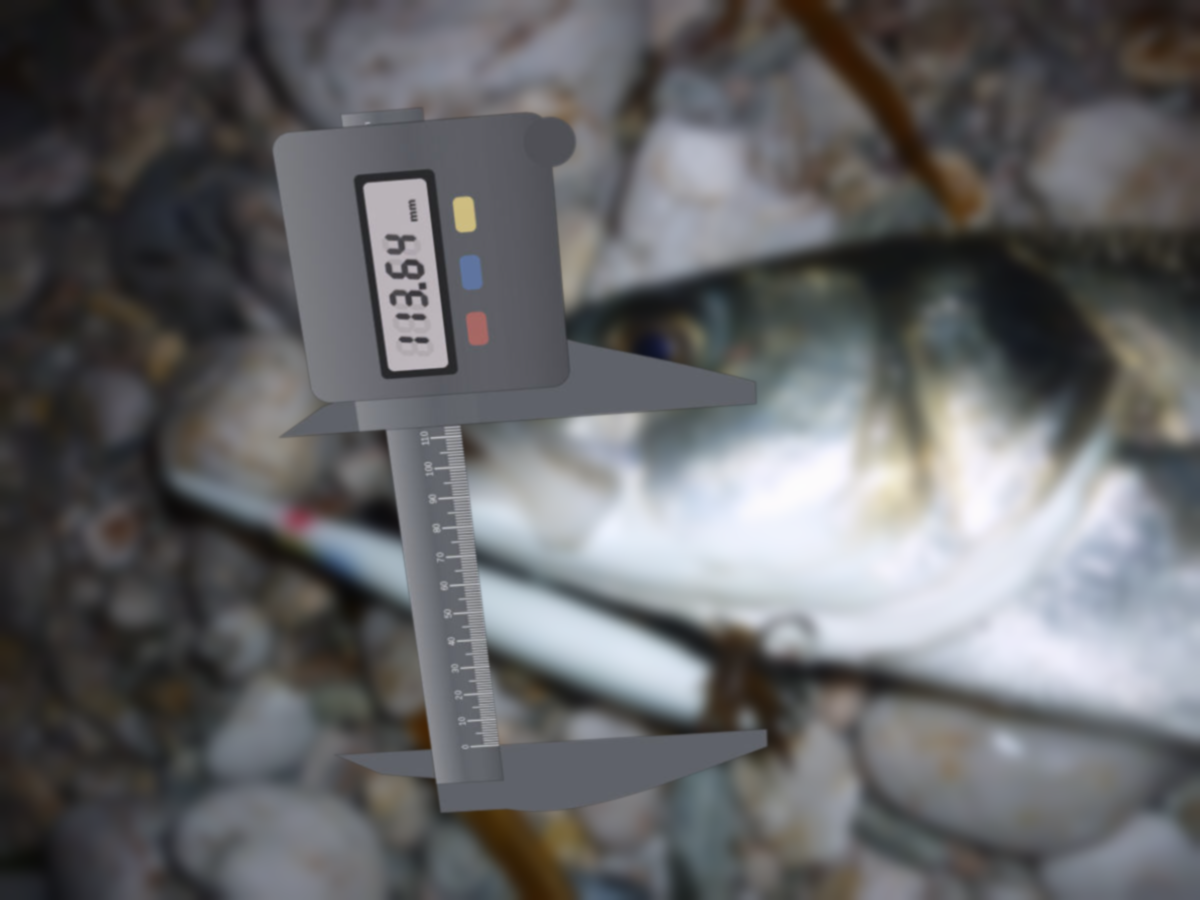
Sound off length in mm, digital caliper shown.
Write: 113.64 mm
